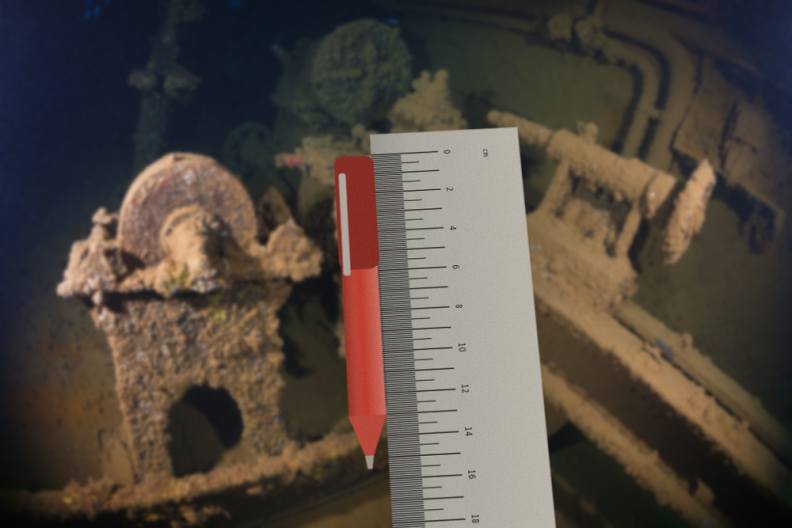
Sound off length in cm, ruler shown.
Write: 15.5 cm
